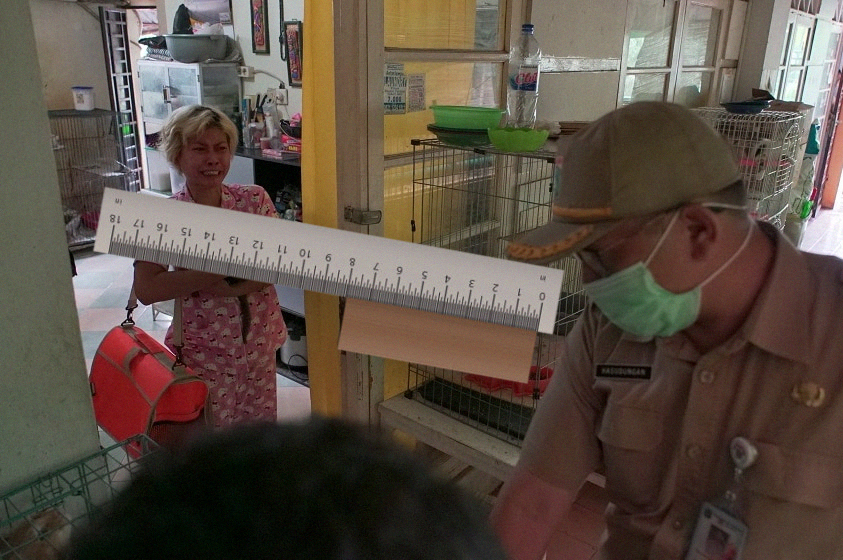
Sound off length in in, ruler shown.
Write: 8 in
